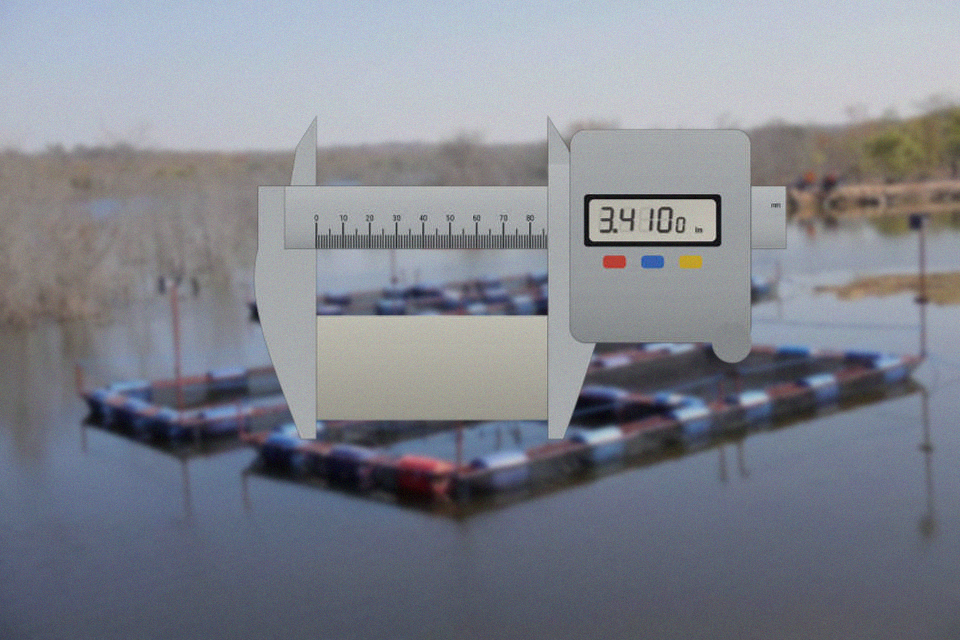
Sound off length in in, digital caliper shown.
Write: 3.4100 in
